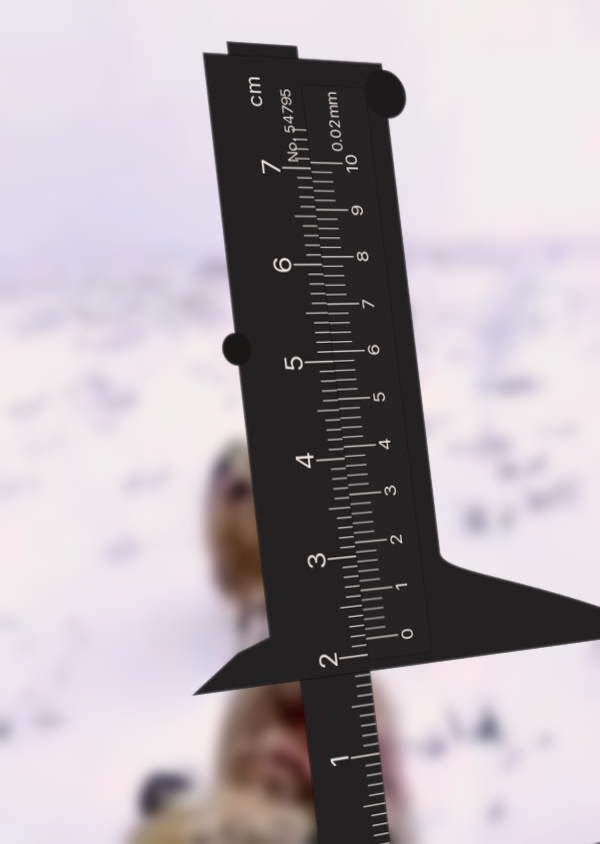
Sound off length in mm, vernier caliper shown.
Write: 21.6 mm
